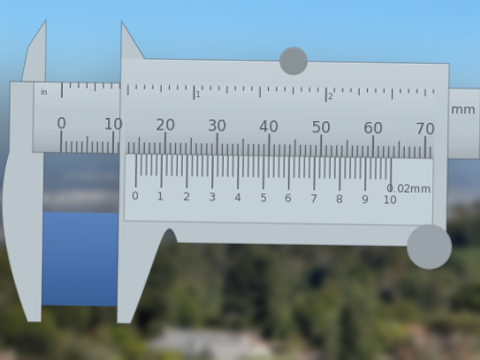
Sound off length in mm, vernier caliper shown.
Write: 14.5 mm
